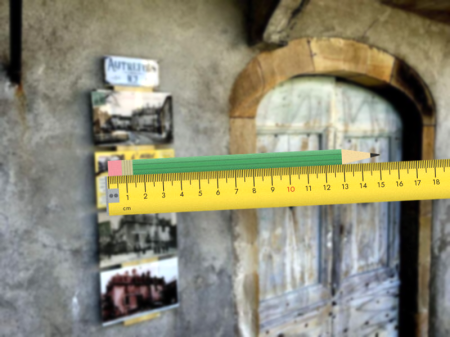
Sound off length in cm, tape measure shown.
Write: 15 cm
